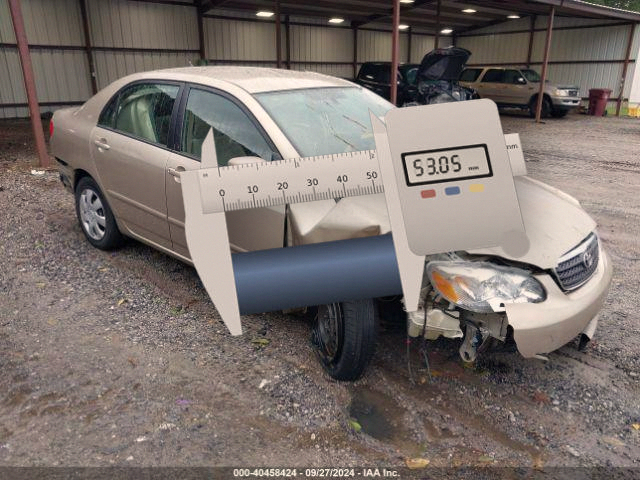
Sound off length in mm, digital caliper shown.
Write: 53.05 mm
